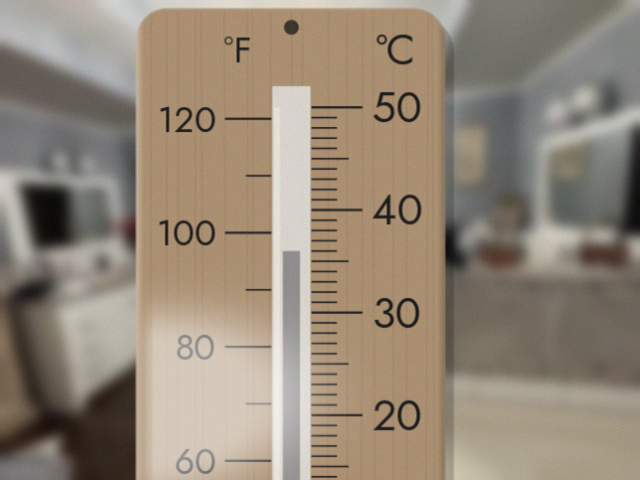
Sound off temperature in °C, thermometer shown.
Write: 36 °C
